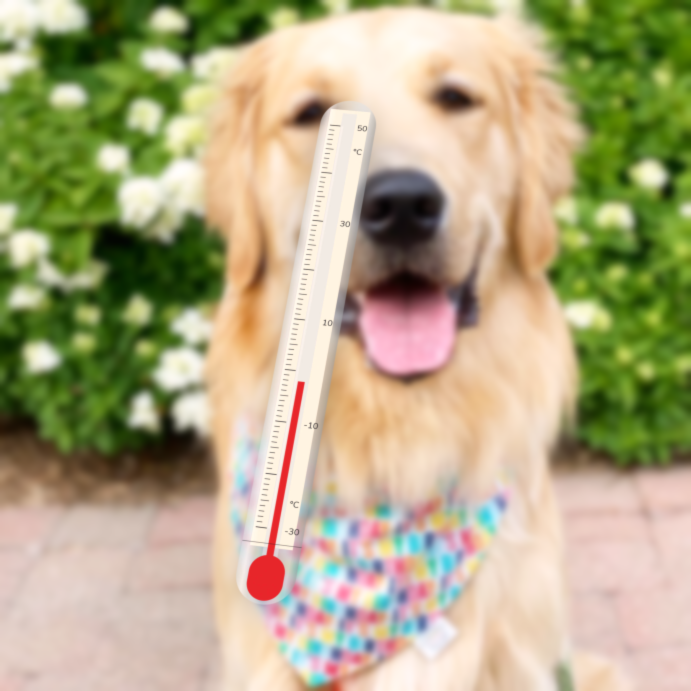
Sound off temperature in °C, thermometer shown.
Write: -2 °C
